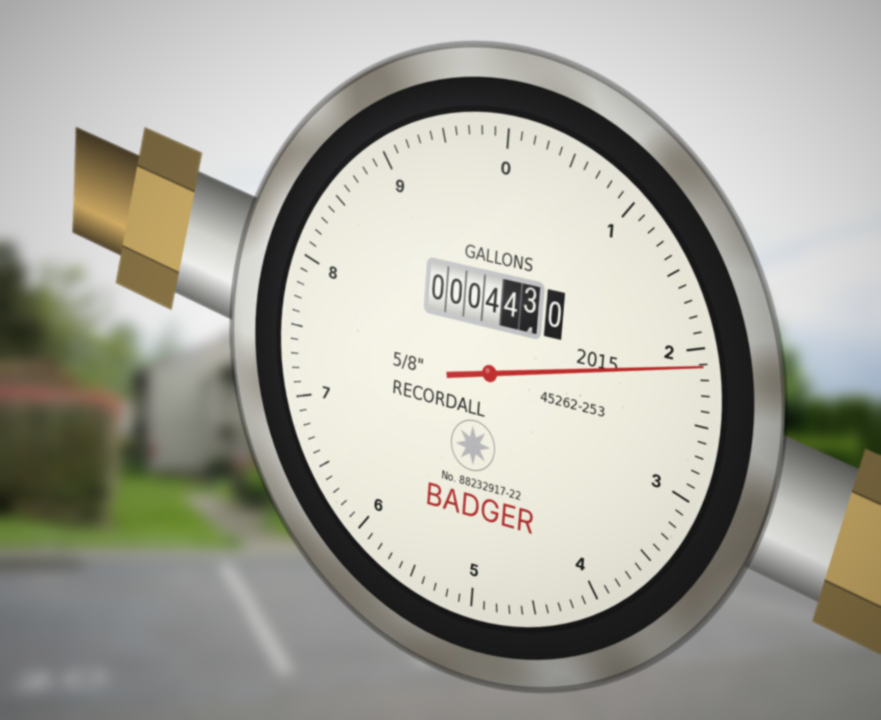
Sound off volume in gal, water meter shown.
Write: 4432.1 gal
